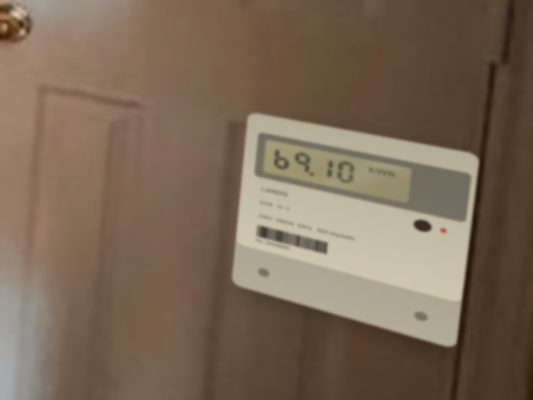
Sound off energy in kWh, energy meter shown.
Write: 69.10 kWh
